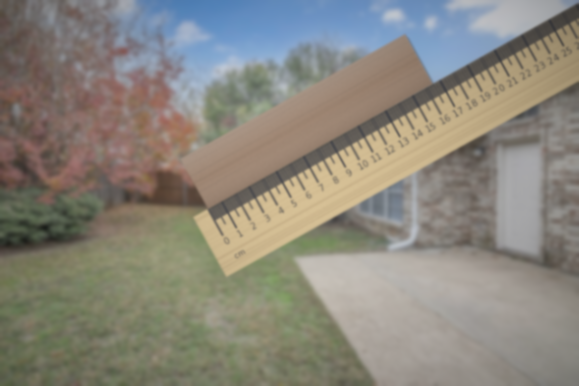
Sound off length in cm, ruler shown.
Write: 16.5 cm
